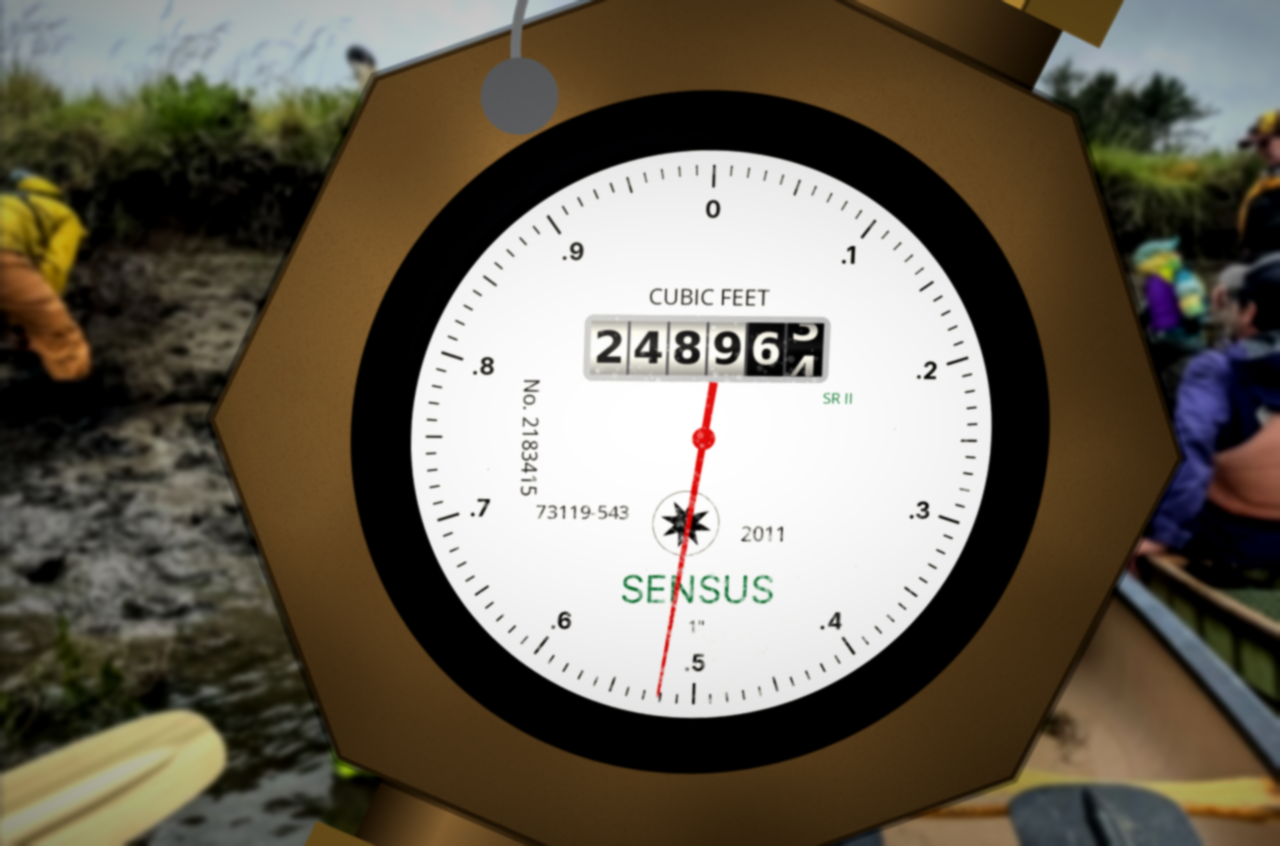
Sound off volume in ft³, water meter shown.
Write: 248963.52 ft³
